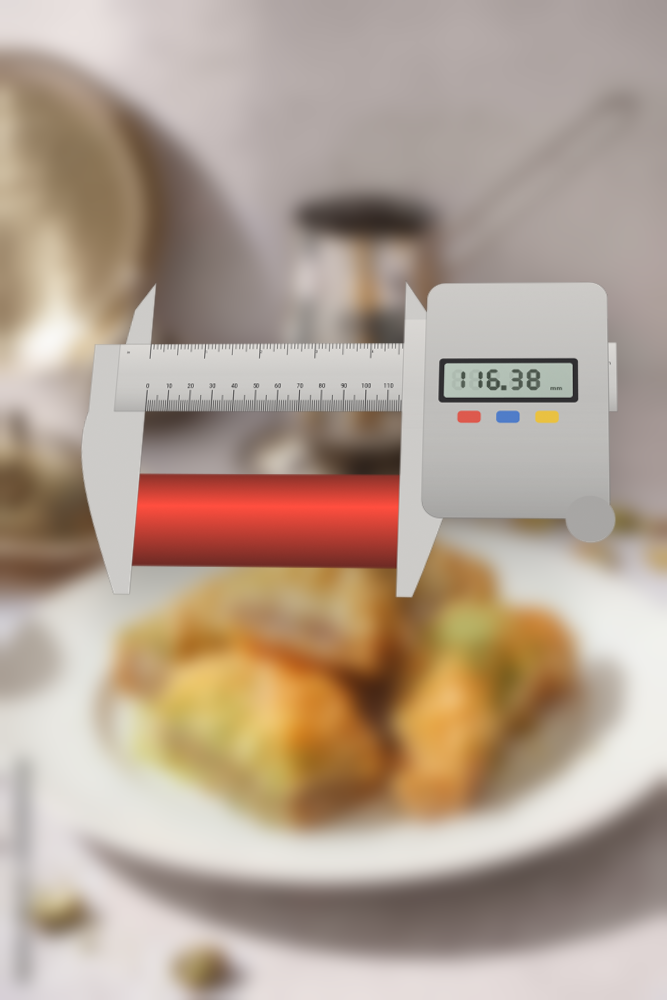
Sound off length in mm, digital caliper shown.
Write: 116.38 mm
